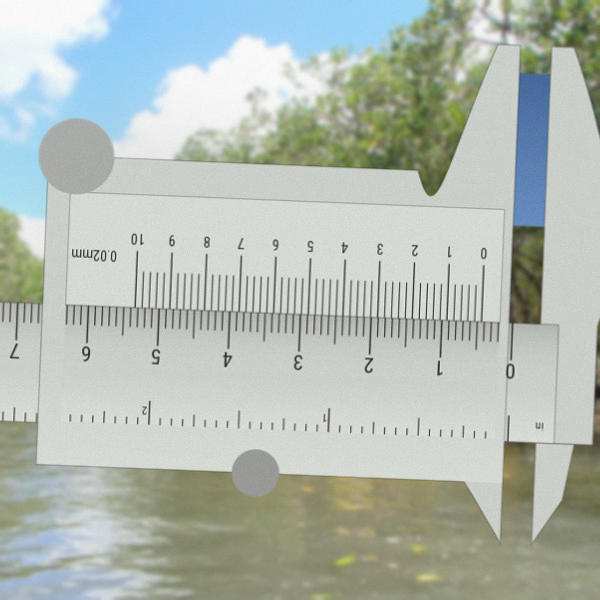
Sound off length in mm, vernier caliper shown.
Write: 4.4 mm
